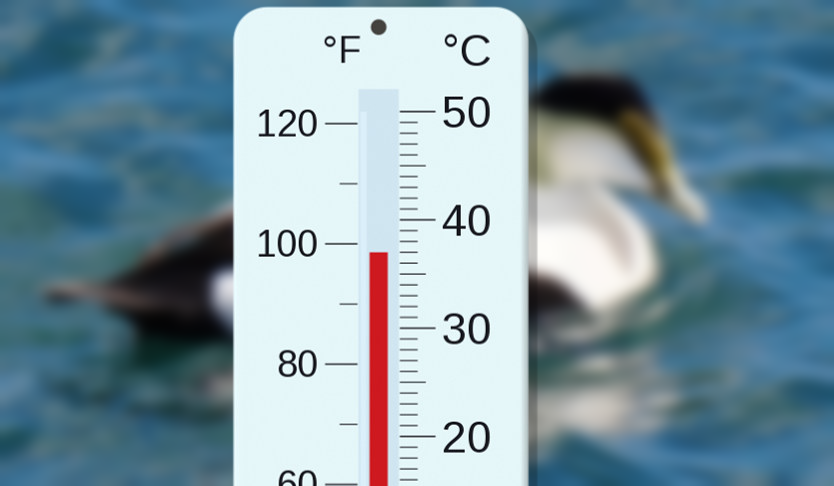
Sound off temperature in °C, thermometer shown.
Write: 37 °C
